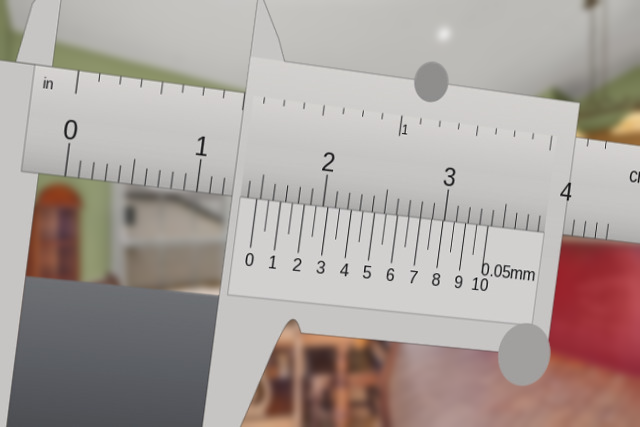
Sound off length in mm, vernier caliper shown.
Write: 14.7 mm
